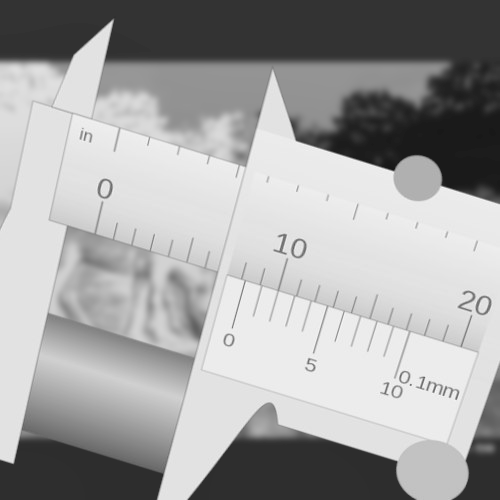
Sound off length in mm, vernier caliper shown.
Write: 8.2 mm
